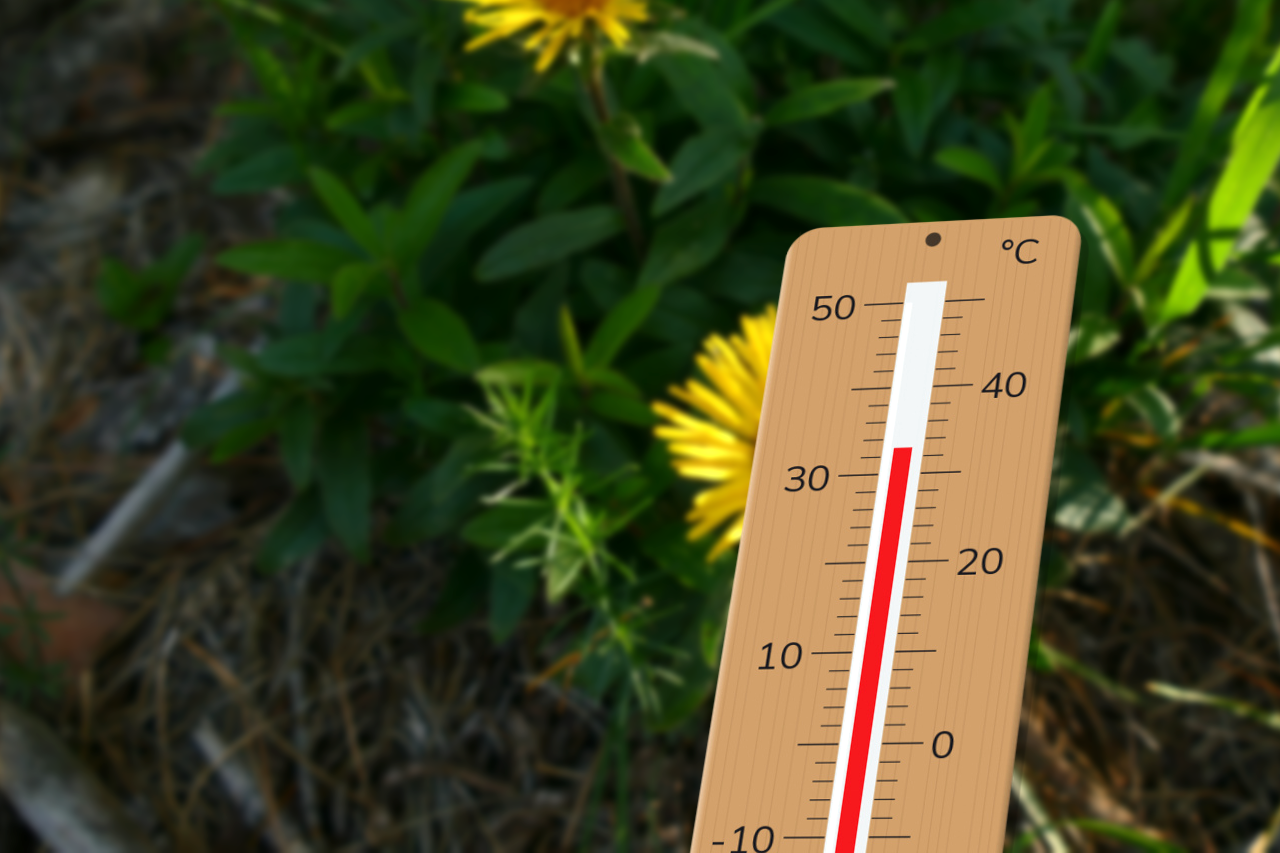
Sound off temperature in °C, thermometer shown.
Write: 33 °C
